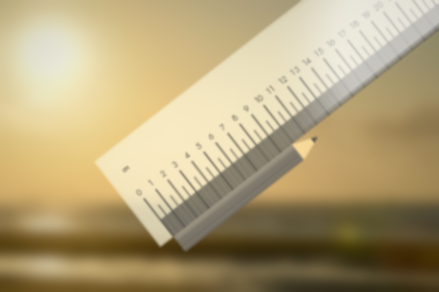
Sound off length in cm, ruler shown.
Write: 11.5 cm
